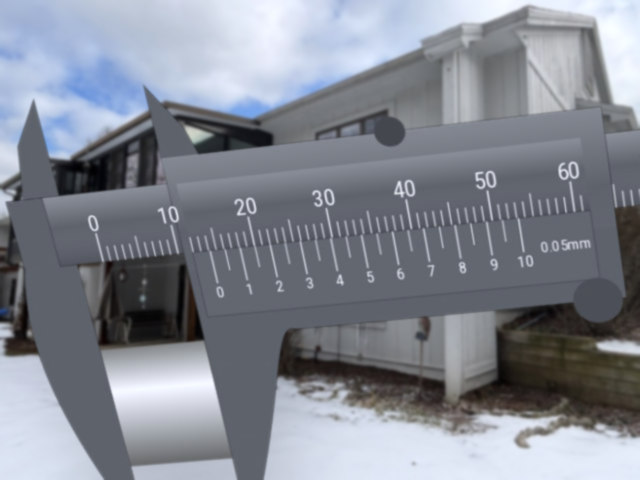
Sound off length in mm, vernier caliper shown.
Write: 14.2 mm
